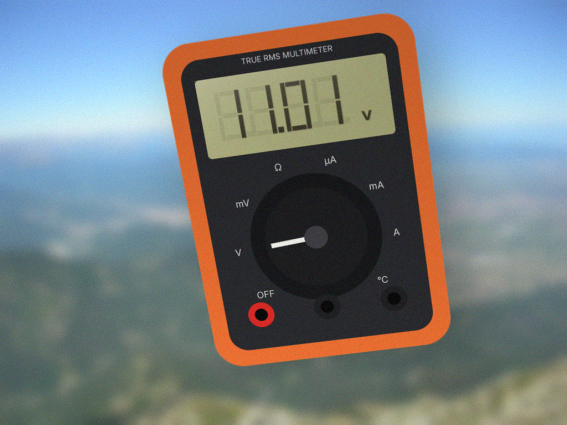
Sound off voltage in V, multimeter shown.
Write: 11.01 V
